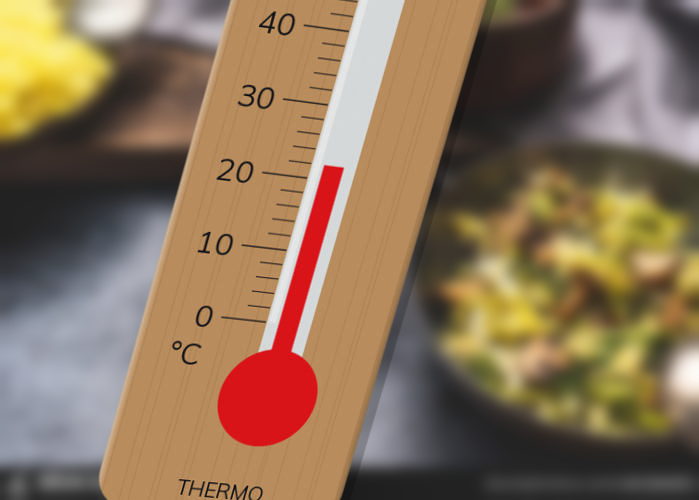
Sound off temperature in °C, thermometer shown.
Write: 22 °C
